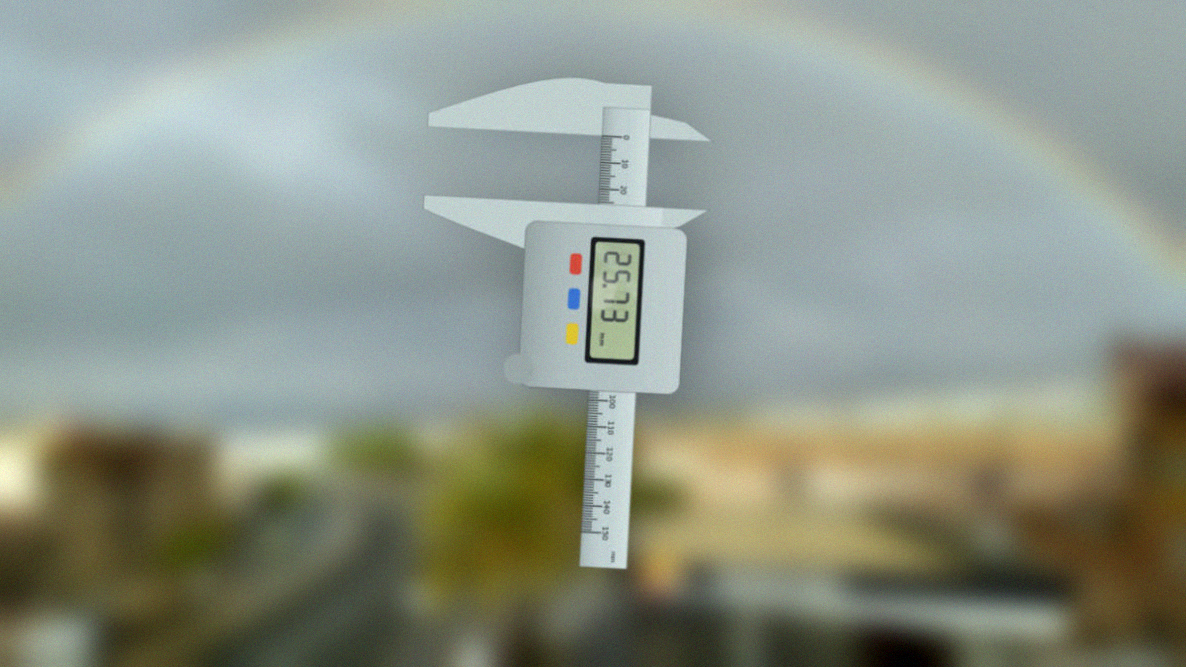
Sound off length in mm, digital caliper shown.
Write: 25.73 mm
